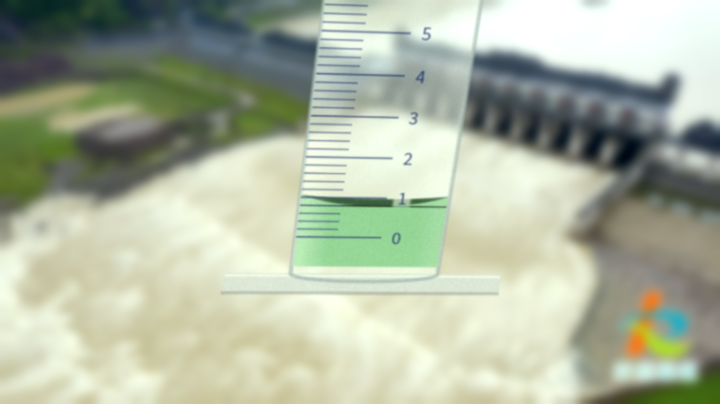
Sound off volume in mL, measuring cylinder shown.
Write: 0.8 mL
